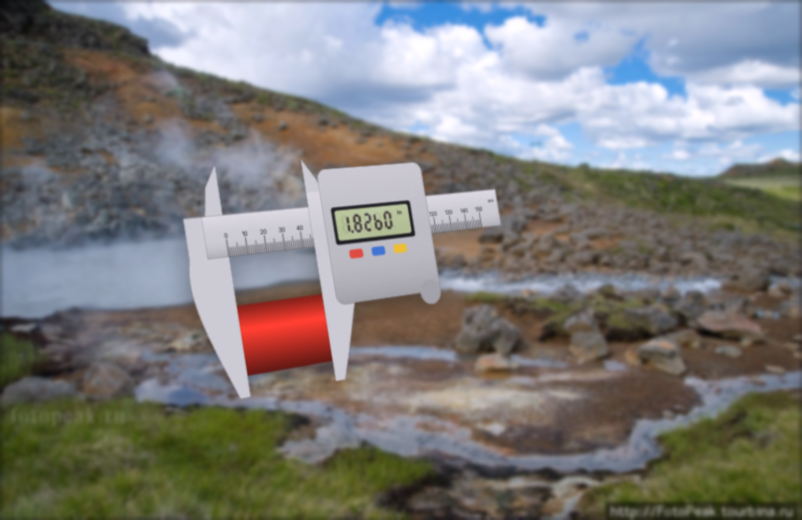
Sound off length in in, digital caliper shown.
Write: 1.8260 in
